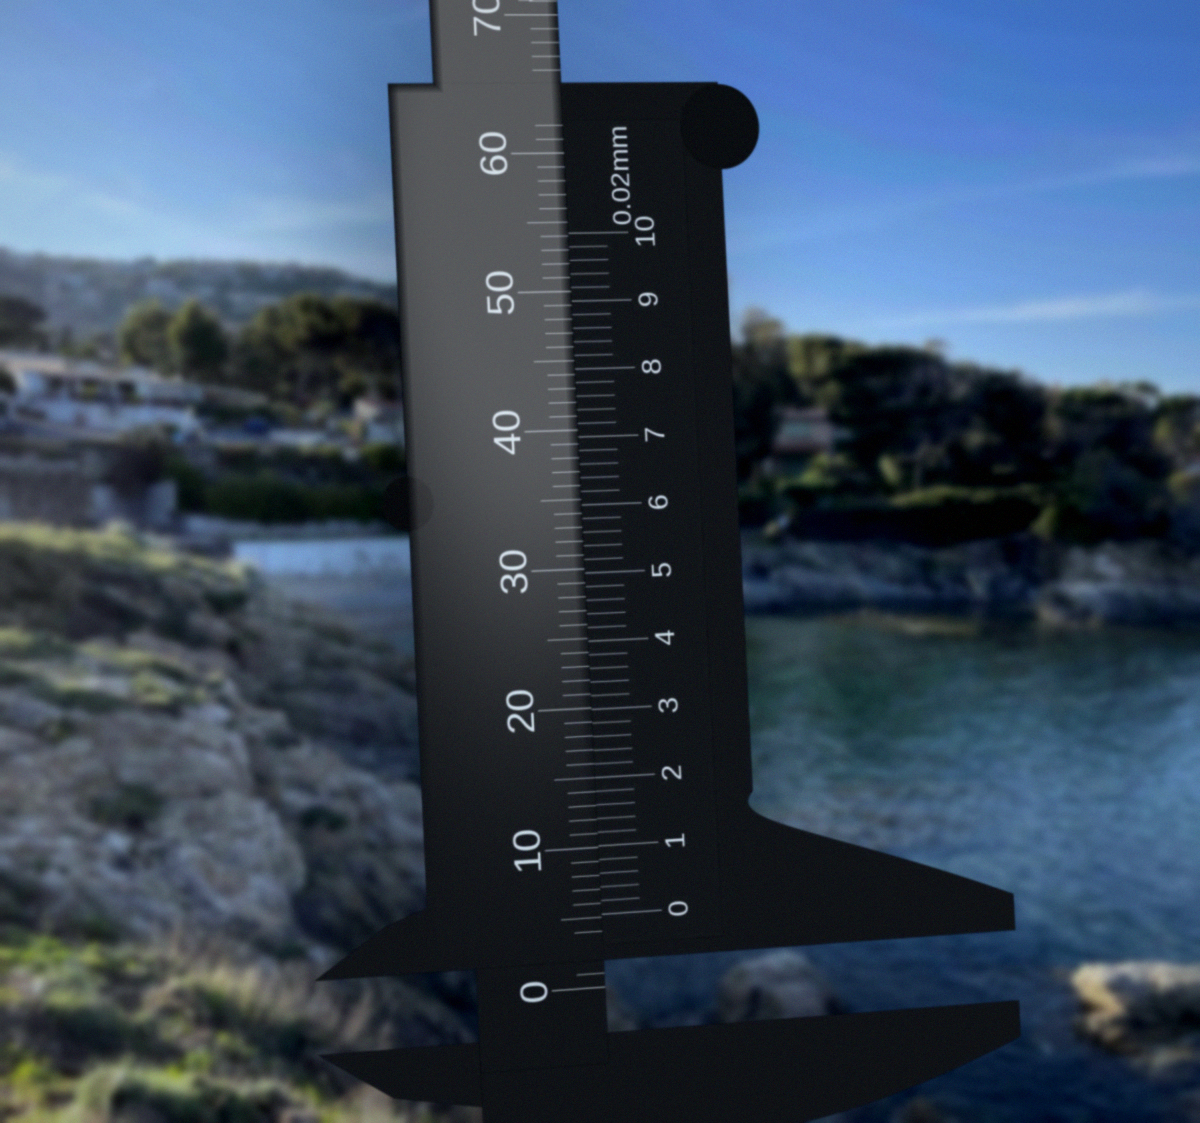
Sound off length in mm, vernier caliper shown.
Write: 5.2 mm
